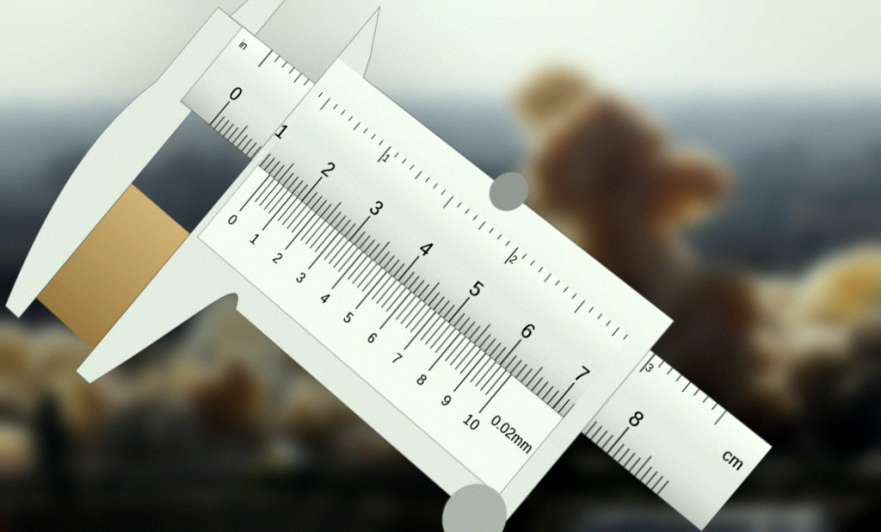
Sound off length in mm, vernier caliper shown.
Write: 13.2 mm
